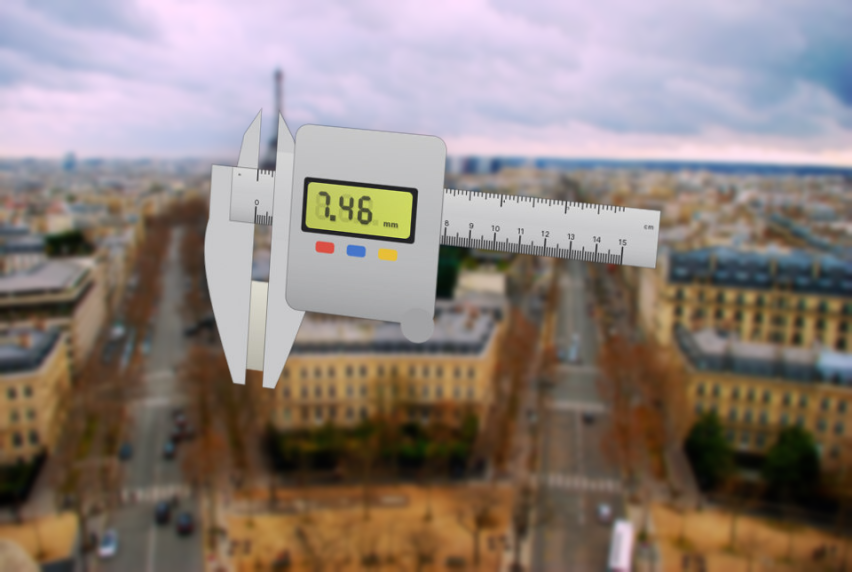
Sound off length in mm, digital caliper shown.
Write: 7.46 mm
